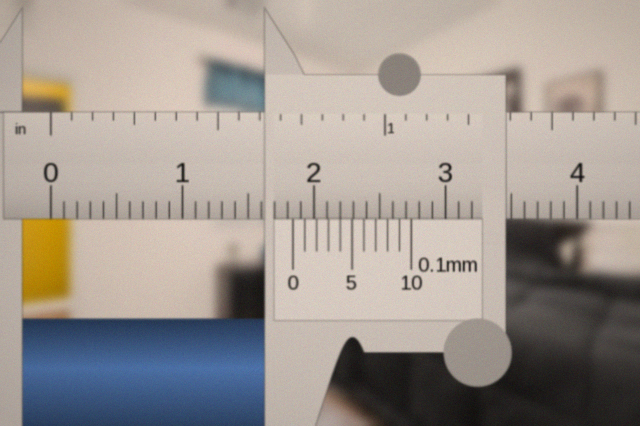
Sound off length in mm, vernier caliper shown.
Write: 18.4 mm
